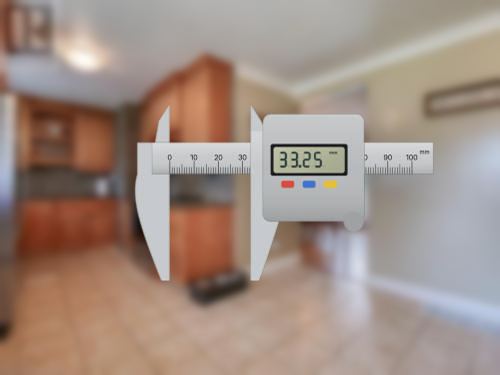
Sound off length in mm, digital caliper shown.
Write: 33.25 mm
